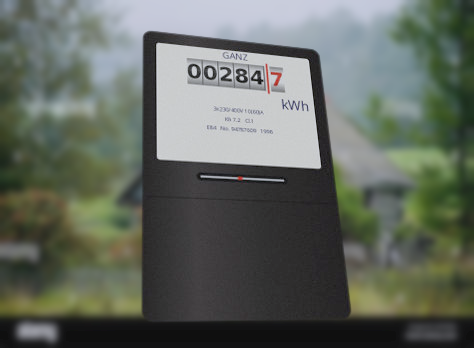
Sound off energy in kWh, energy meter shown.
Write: 284.7 kWh
